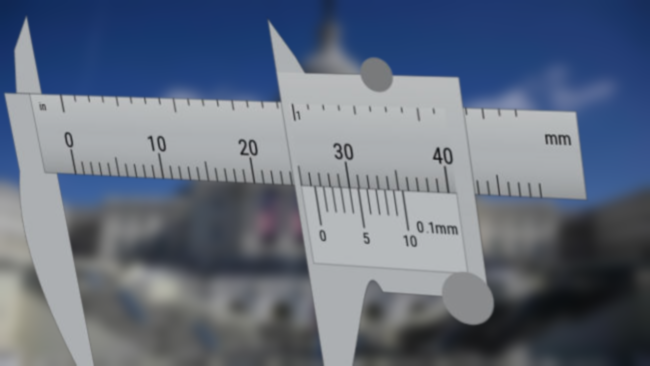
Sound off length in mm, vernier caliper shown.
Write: 26.4 mm
